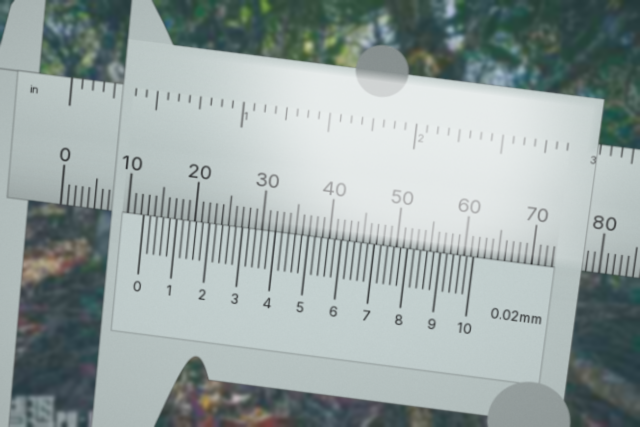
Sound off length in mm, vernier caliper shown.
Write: 12.4 mm
